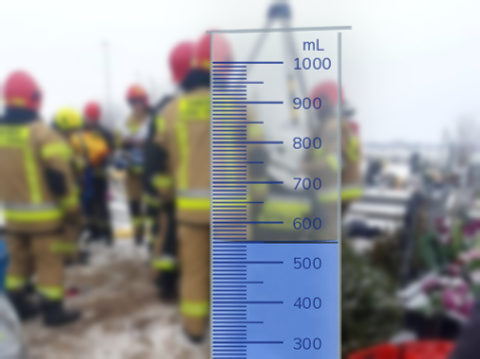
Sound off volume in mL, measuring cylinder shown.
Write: 550 mL
